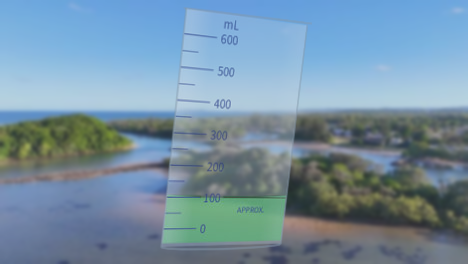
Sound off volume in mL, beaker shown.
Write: 100 mL
